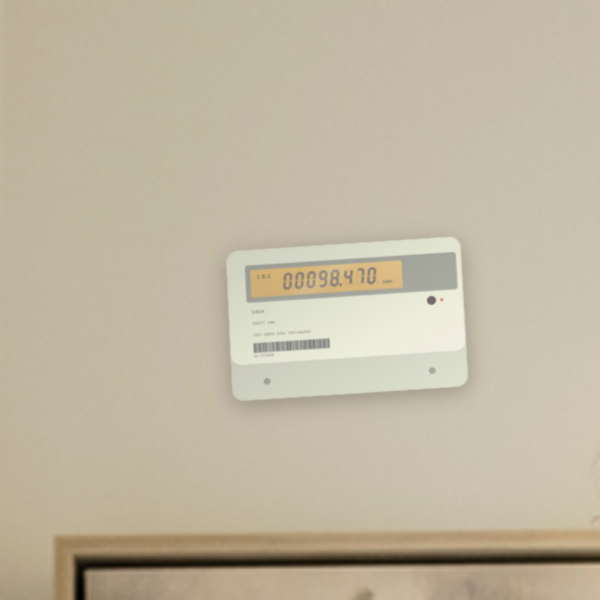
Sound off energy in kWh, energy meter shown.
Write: 98.470 kWh
